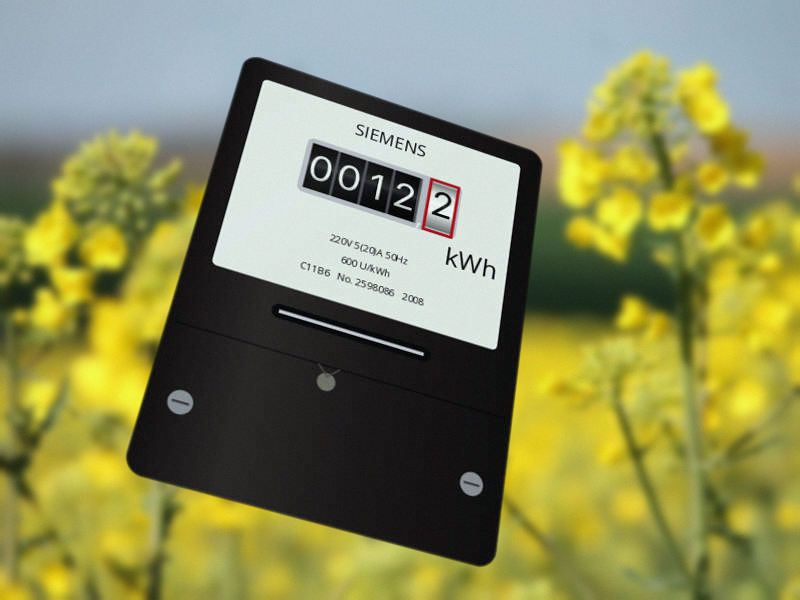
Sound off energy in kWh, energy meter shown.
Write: 12.2 kWh
